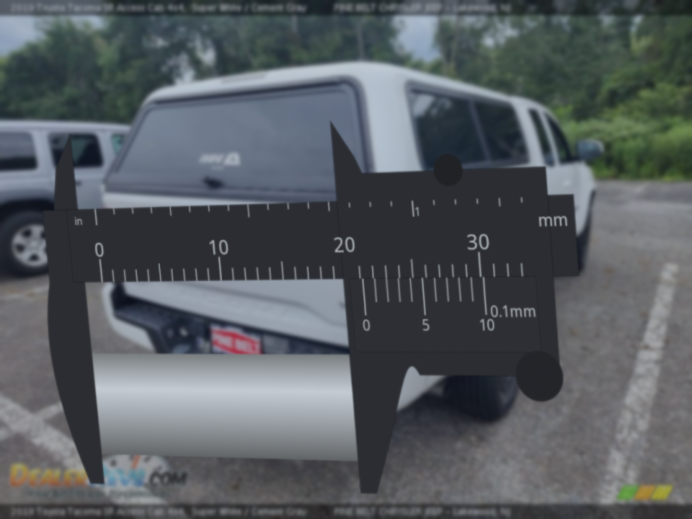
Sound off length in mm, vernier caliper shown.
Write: 21.2 mm
